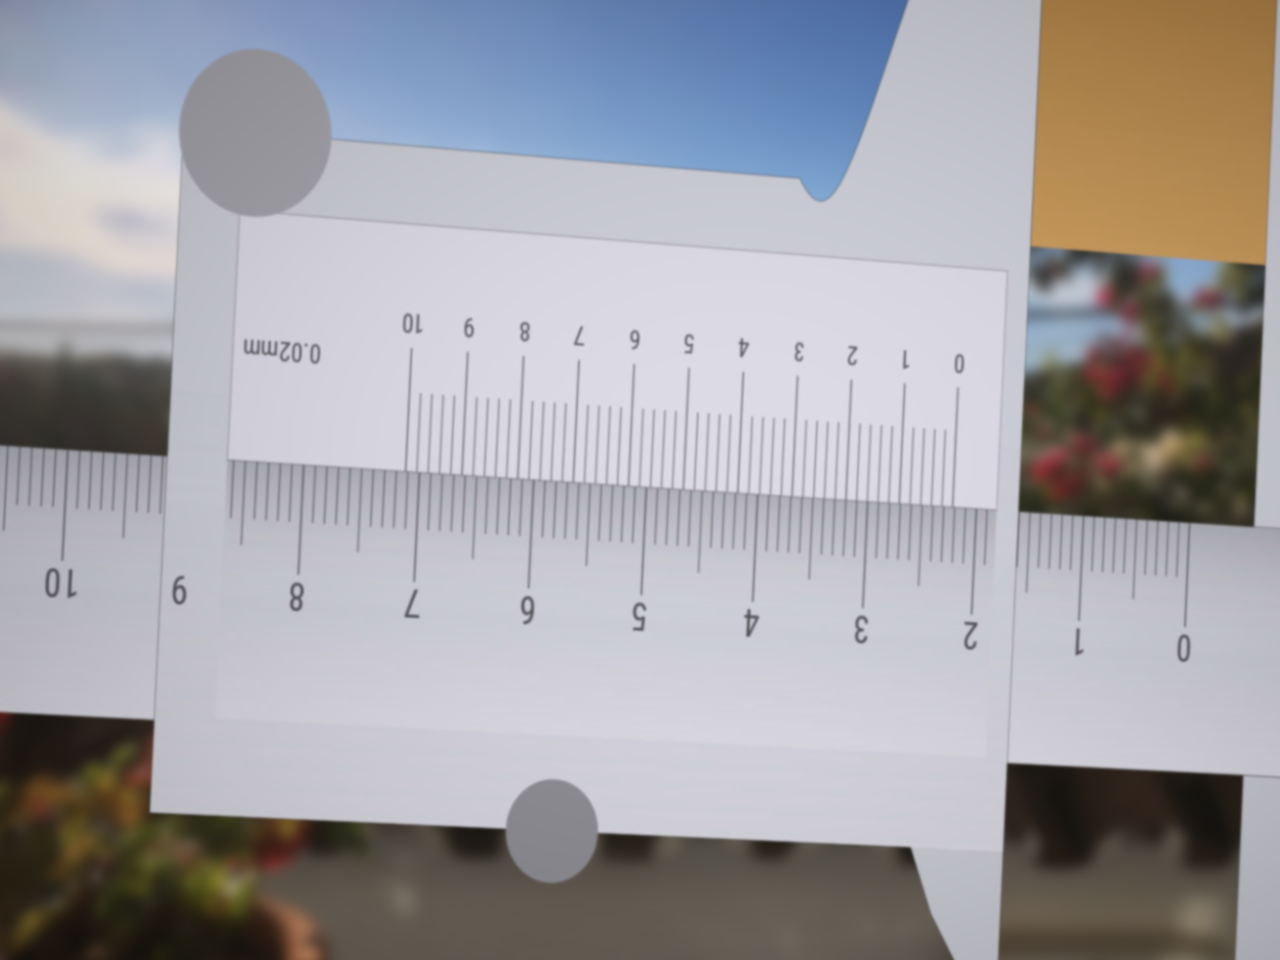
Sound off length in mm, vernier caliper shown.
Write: 22.2 mm
